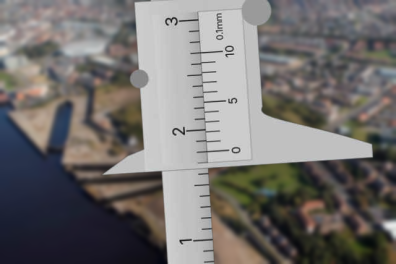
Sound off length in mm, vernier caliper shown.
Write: 18.0 mm
